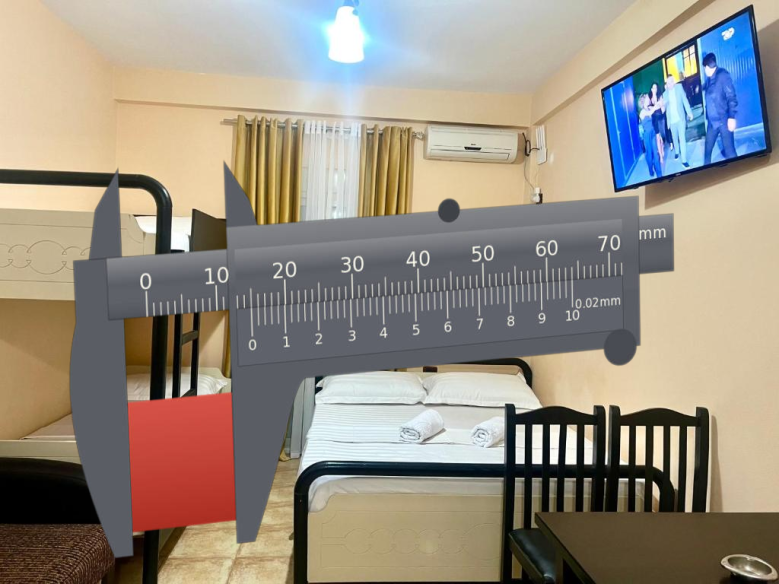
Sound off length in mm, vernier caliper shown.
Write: 15.0 mm
